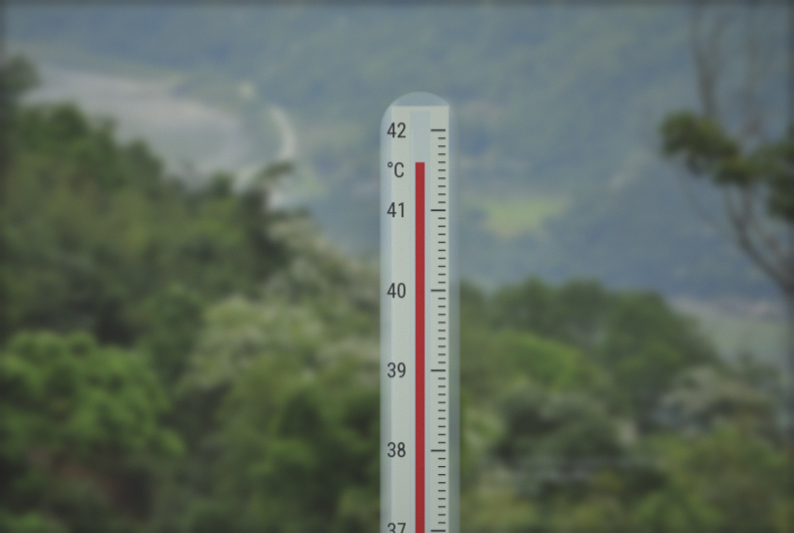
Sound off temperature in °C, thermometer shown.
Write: 41.6 °C
